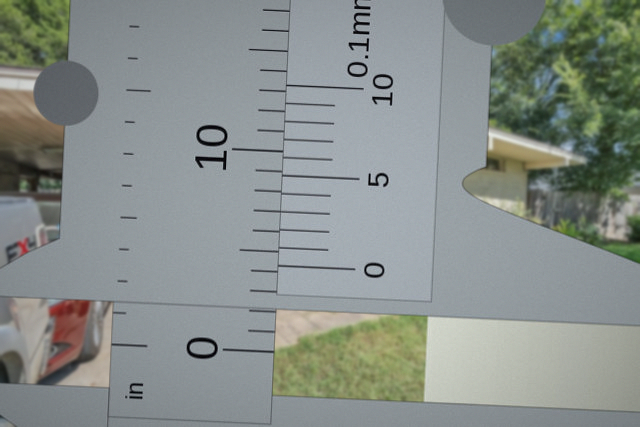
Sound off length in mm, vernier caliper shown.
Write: 4.3 mm
